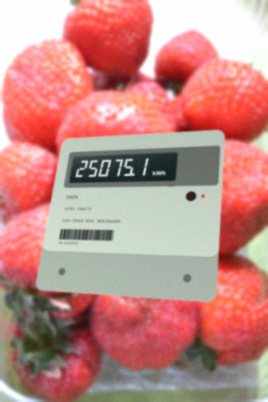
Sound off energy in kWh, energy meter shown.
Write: 25075.1 kWh
